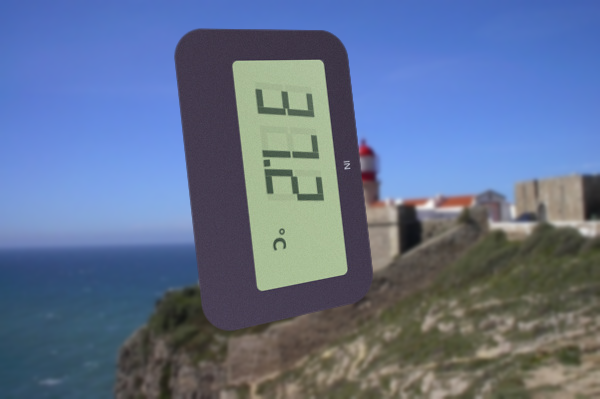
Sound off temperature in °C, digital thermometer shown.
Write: 37.2 °C
